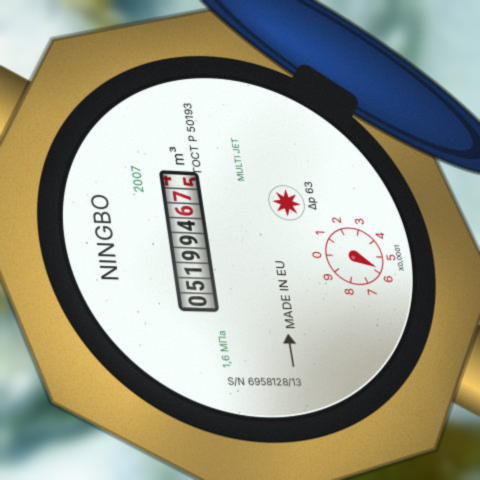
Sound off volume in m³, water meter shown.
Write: 51994.6745 m³
